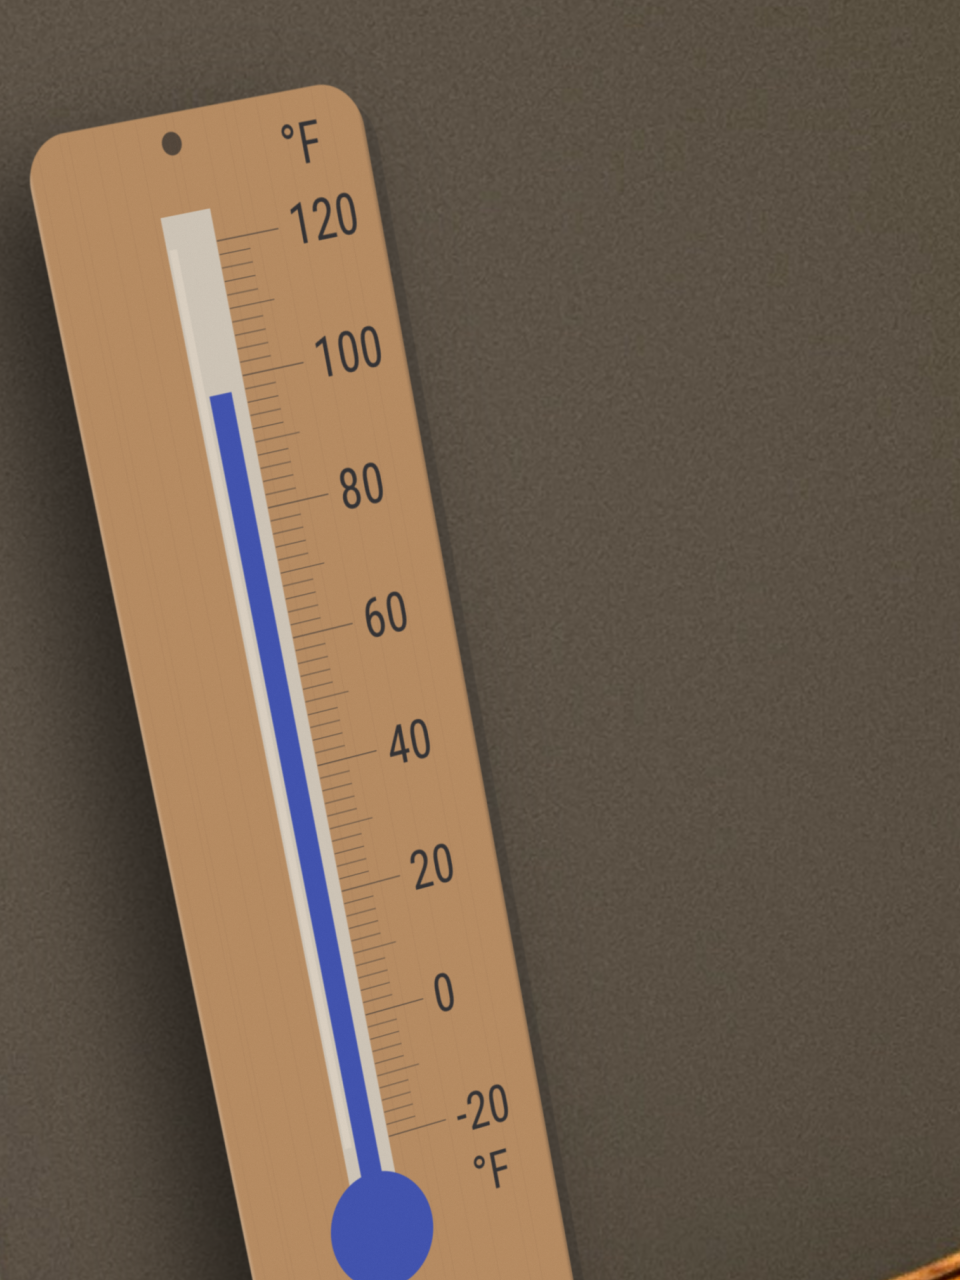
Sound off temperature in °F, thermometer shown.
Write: 98 °F
